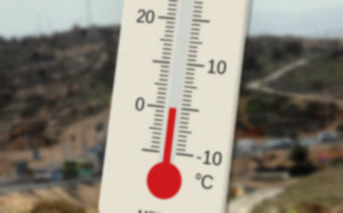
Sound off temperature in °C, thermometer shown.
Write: 0 °C
